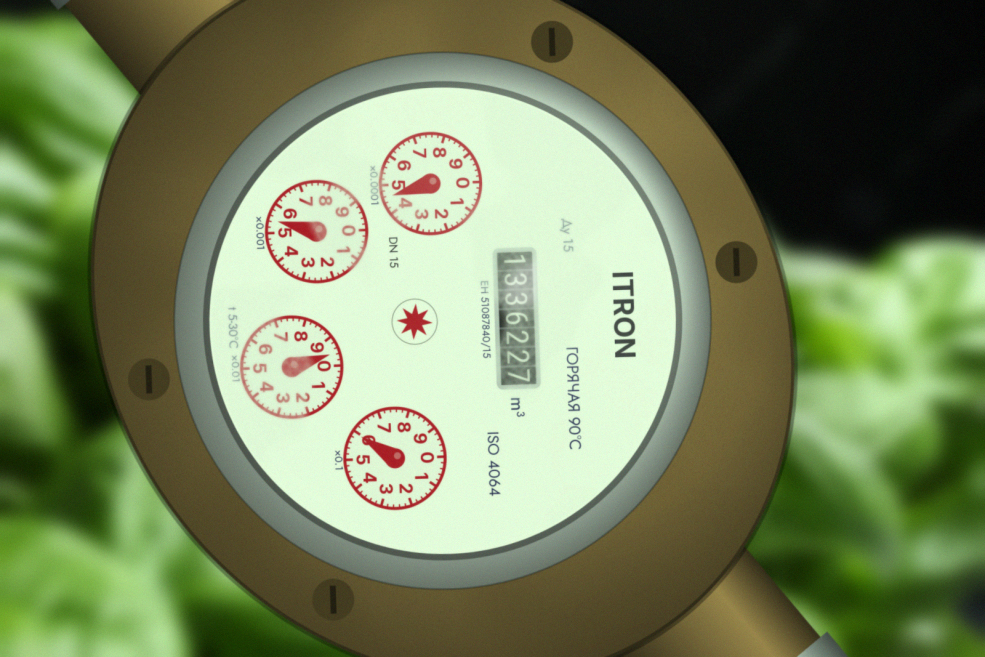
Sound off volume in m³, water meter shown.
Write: 1336227.5954 m³
